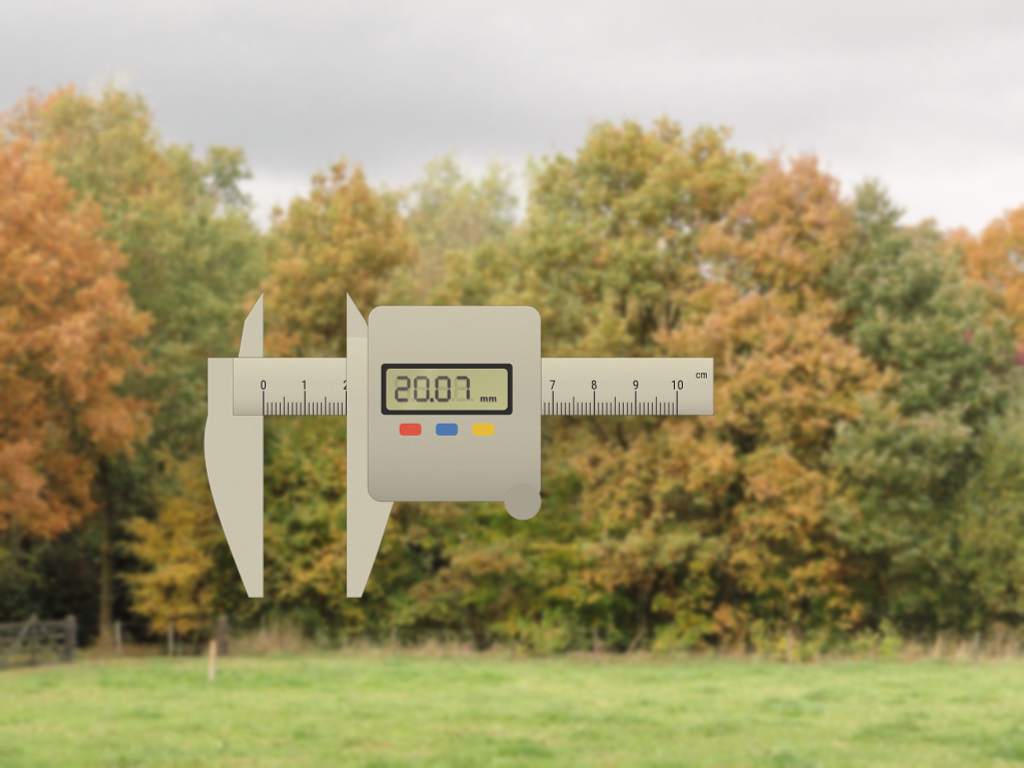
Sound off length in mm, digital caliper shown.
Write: 20.07 mm
